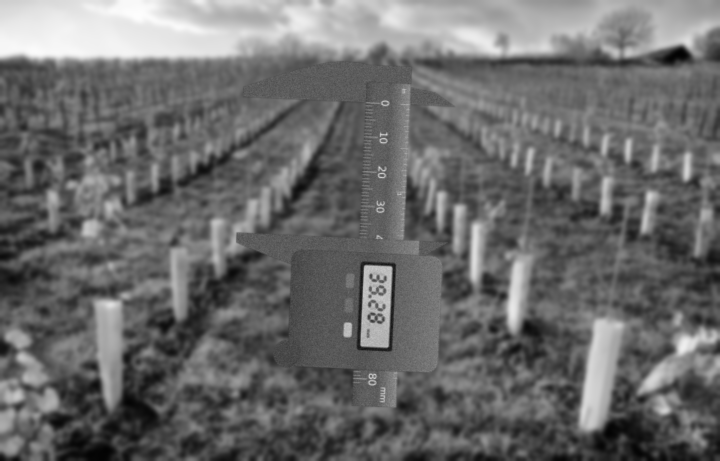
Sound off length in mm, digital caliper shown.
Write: 39.28 mm
